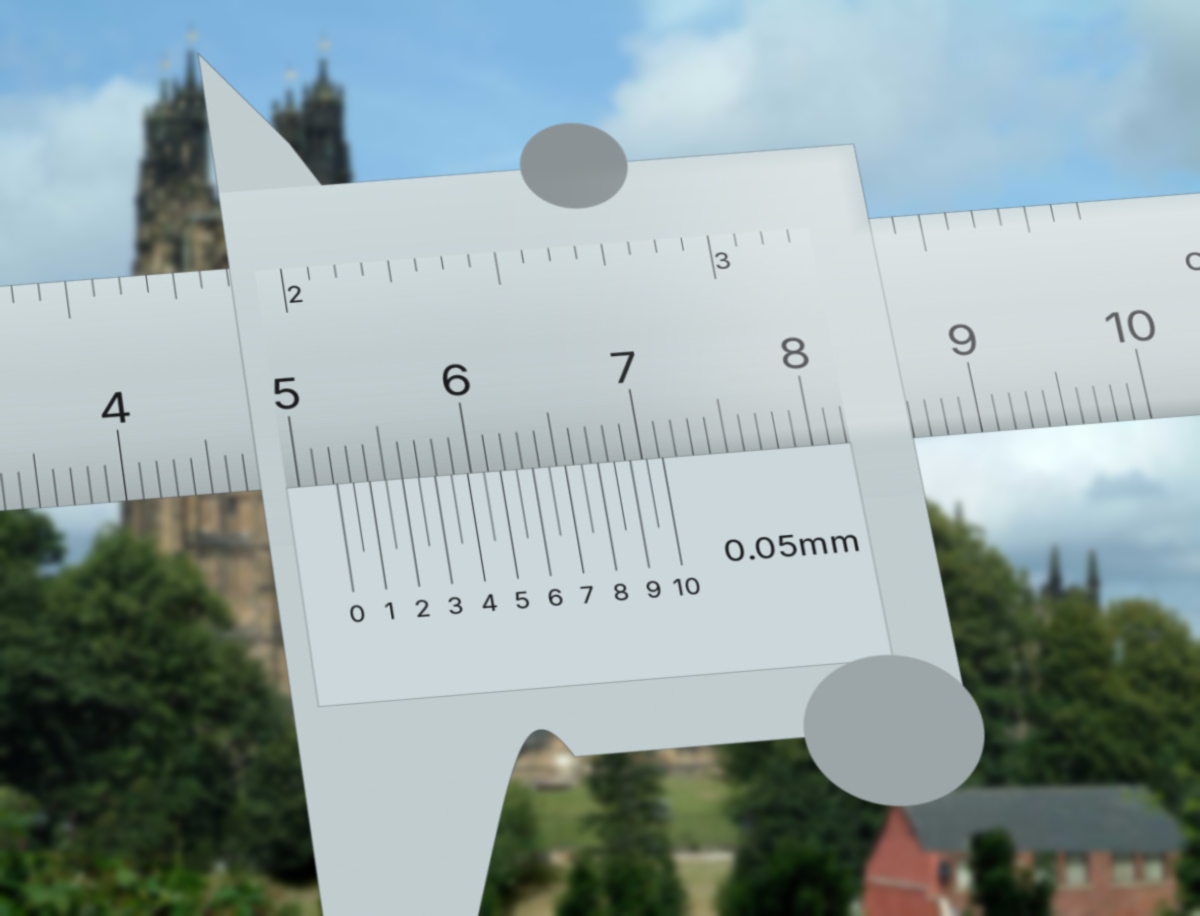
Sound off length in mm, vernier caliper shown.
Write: 52.2 mm
